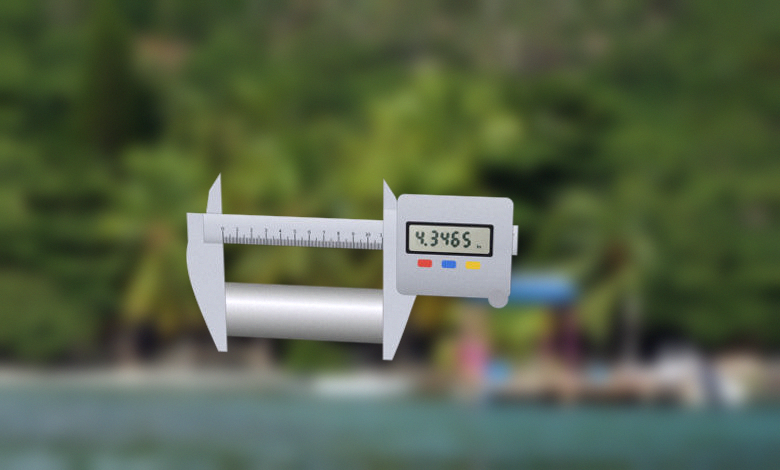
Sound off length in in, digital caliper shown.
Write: 4.3465 in
